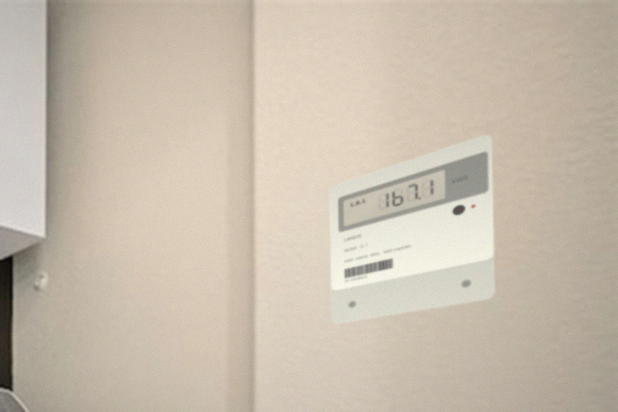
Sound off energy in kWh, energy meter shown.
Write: 167.1 kWh
